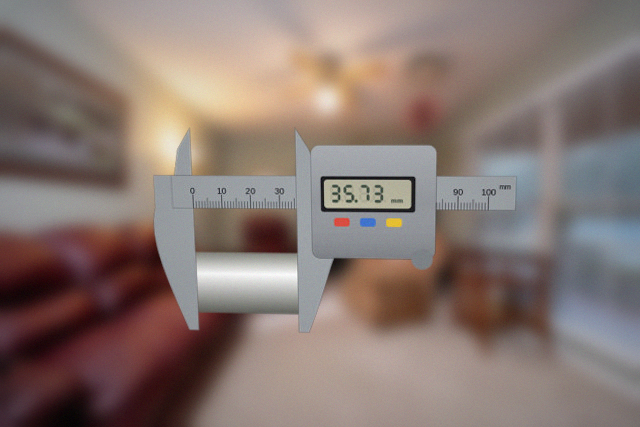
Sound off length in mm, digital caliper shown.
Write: 35.73 mm
